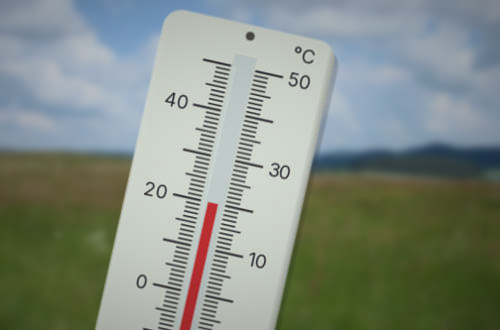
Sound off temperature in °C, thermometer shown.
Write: 20 °C
